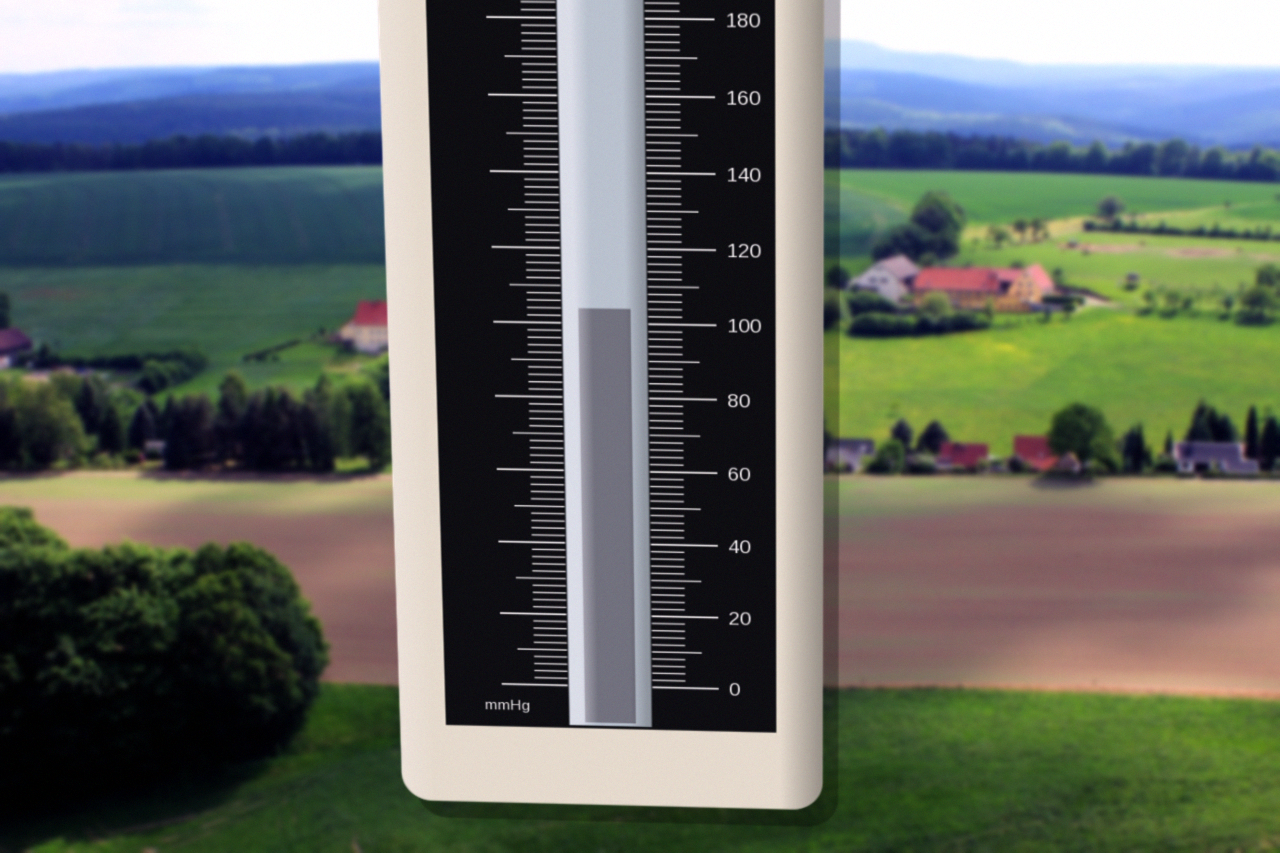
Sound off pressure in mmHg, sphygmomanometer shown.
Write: 104 mmHg
